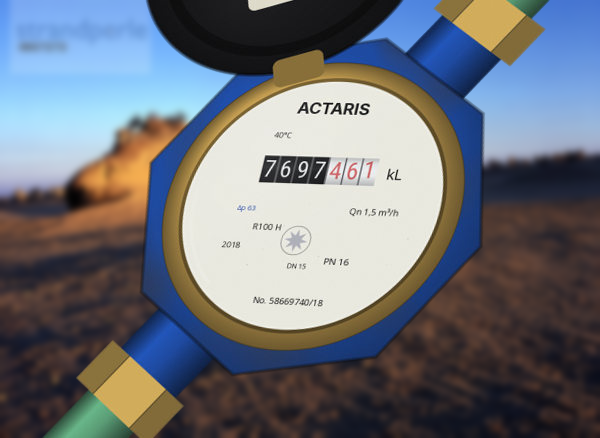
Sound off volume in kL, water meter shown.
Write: 7697.461 kL
